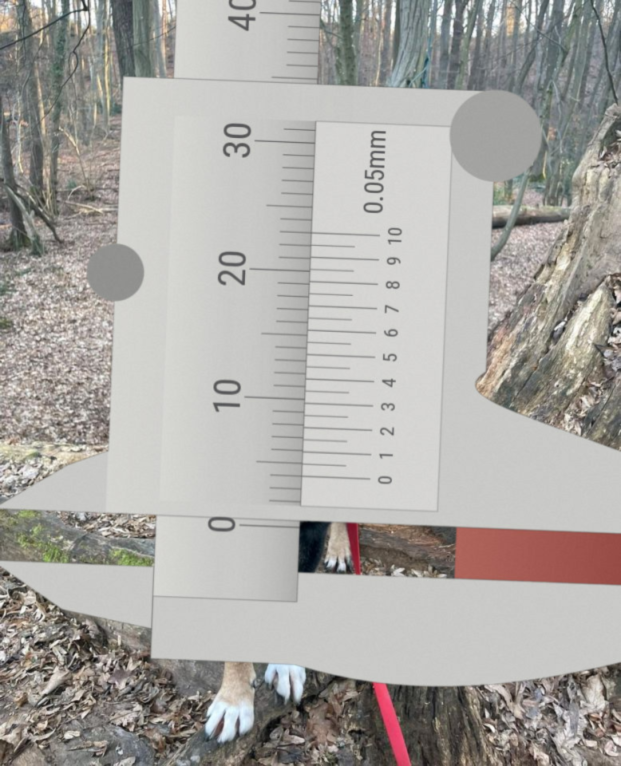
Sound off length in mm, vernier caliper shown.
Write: 4.0 mm
